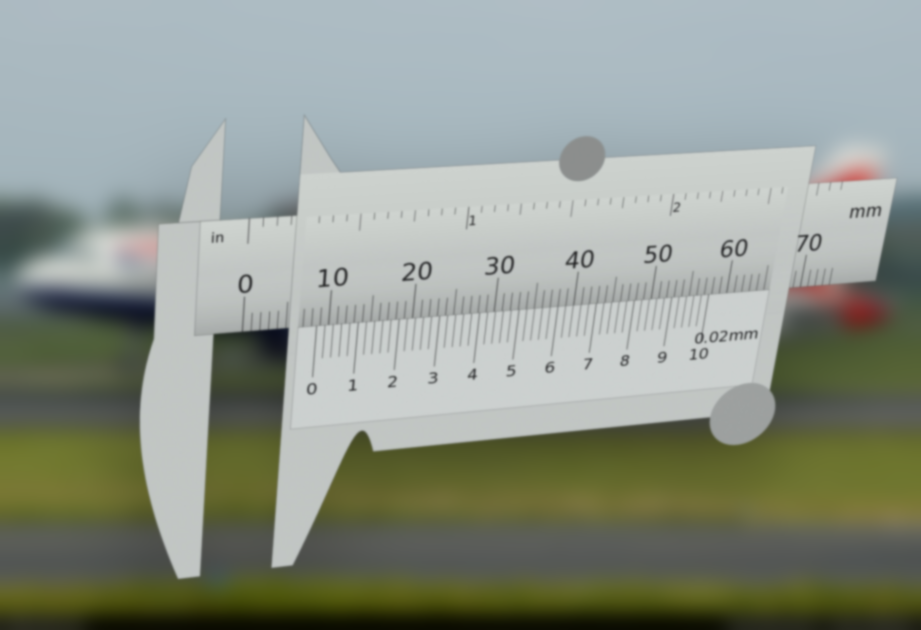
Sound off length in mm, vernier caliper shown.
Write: 8.6 mm
